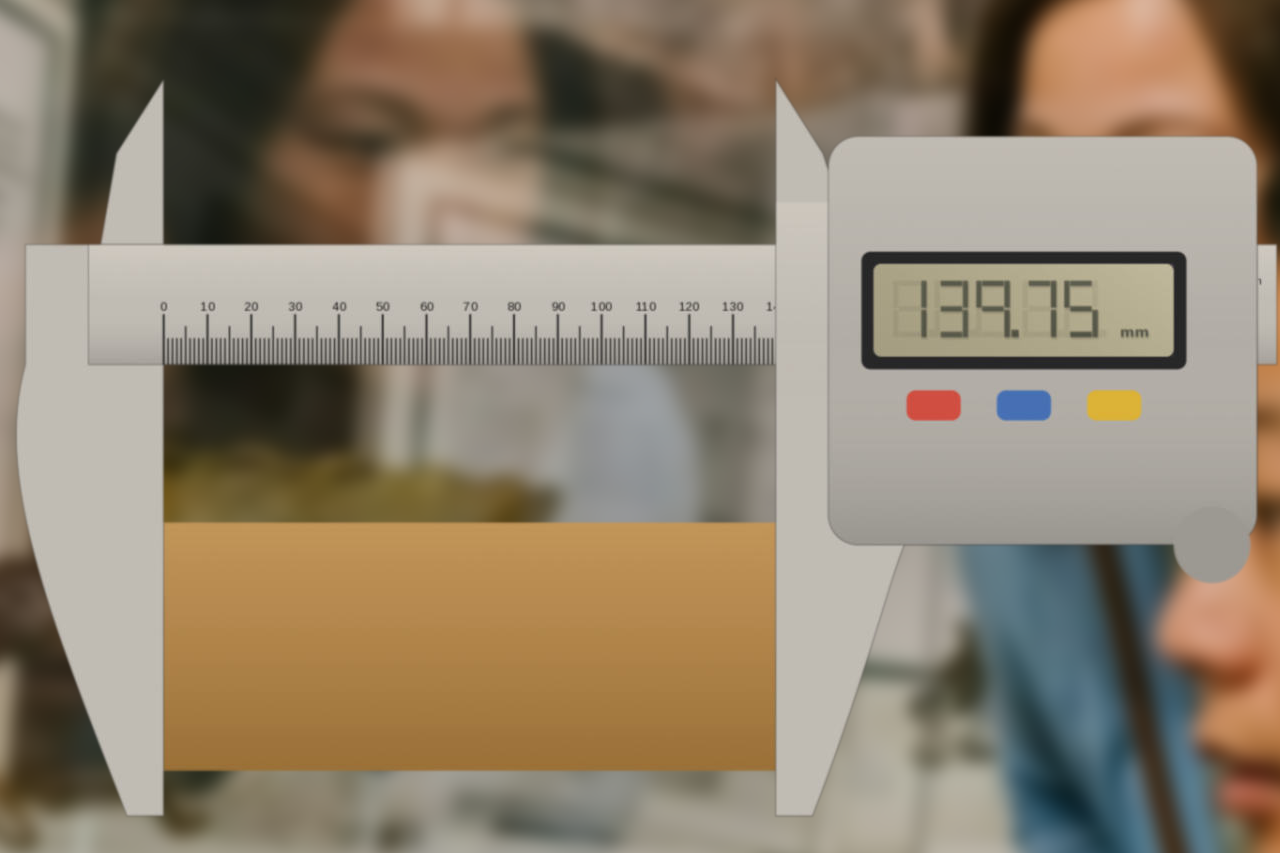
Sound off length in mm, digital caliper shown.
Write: 139.75 mm
